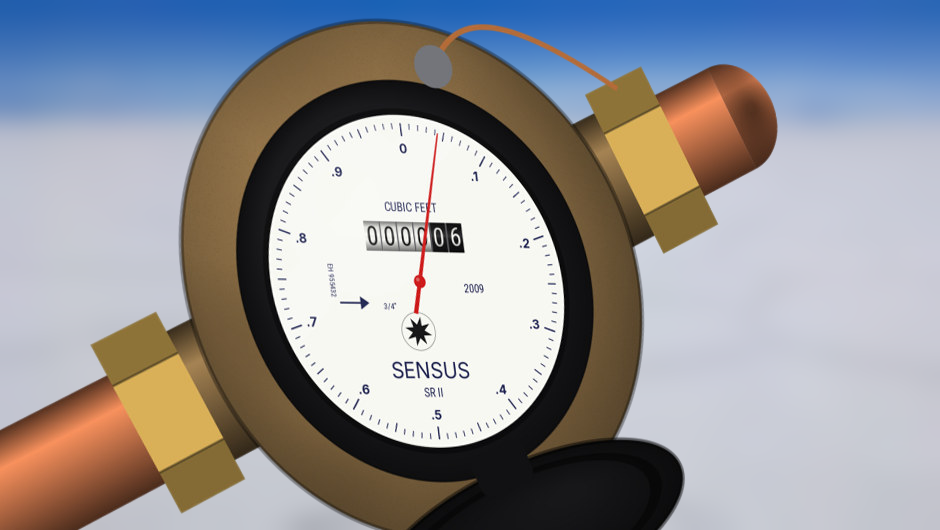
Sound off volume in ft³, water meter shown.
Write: 6.04 ft³
